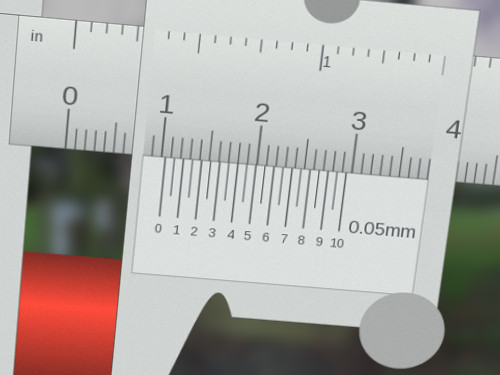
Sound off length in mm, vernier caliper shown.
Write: 10.4 mm
